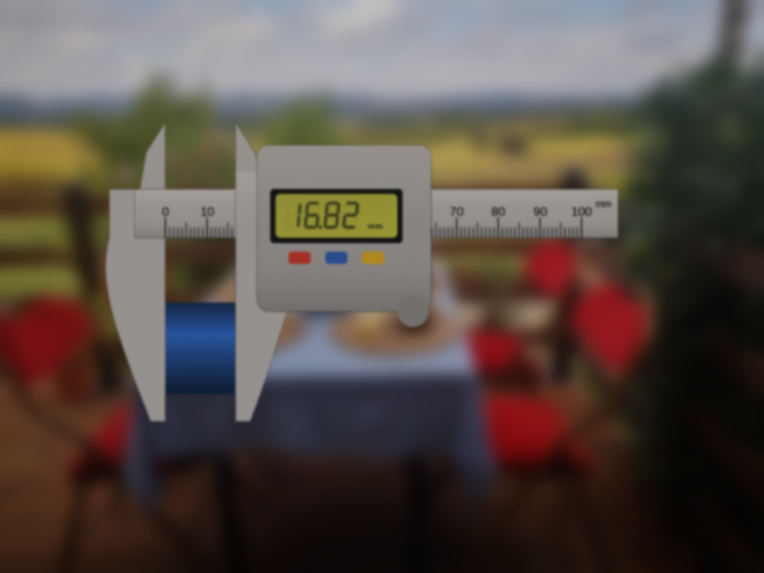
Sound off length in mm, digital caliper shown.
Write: 16.82 mm
